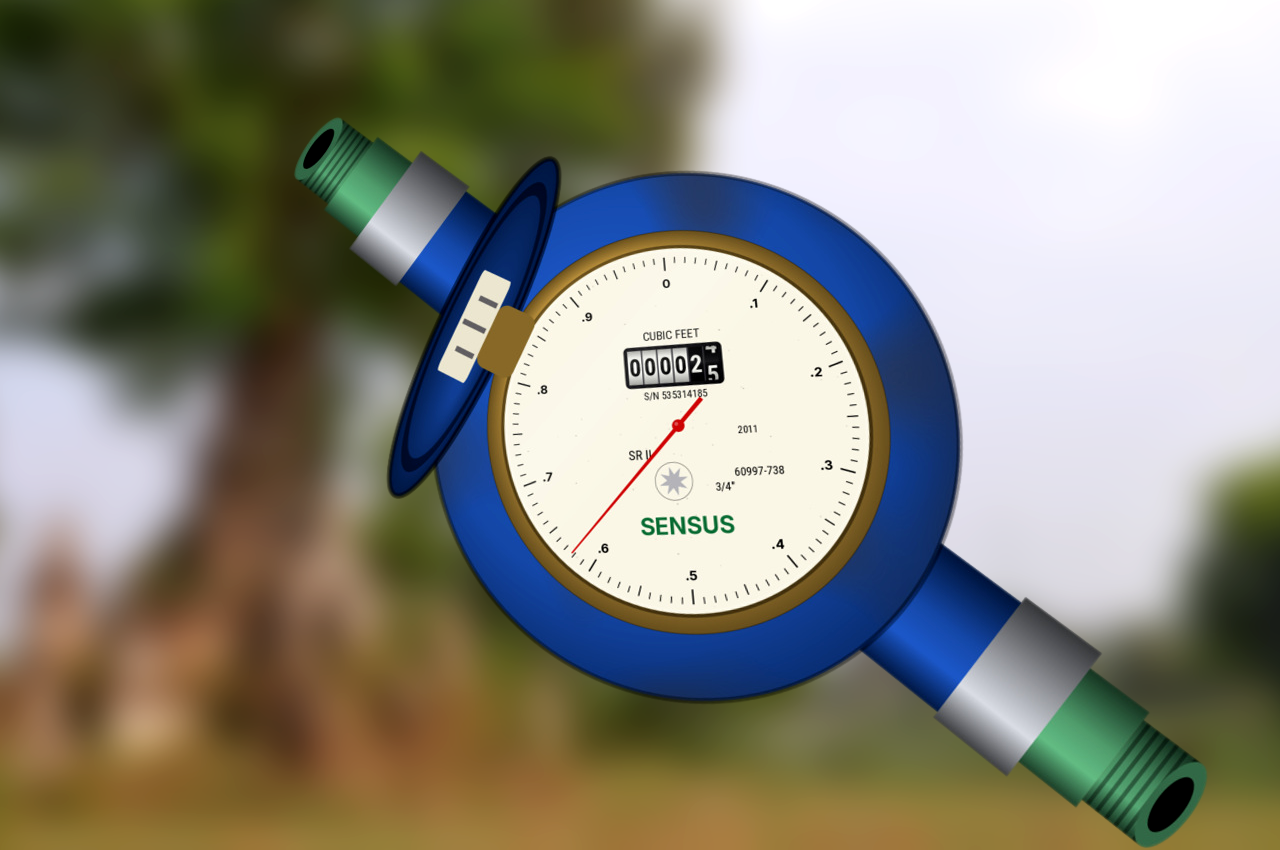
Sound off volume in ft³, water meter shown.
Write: 24.62 ft³
